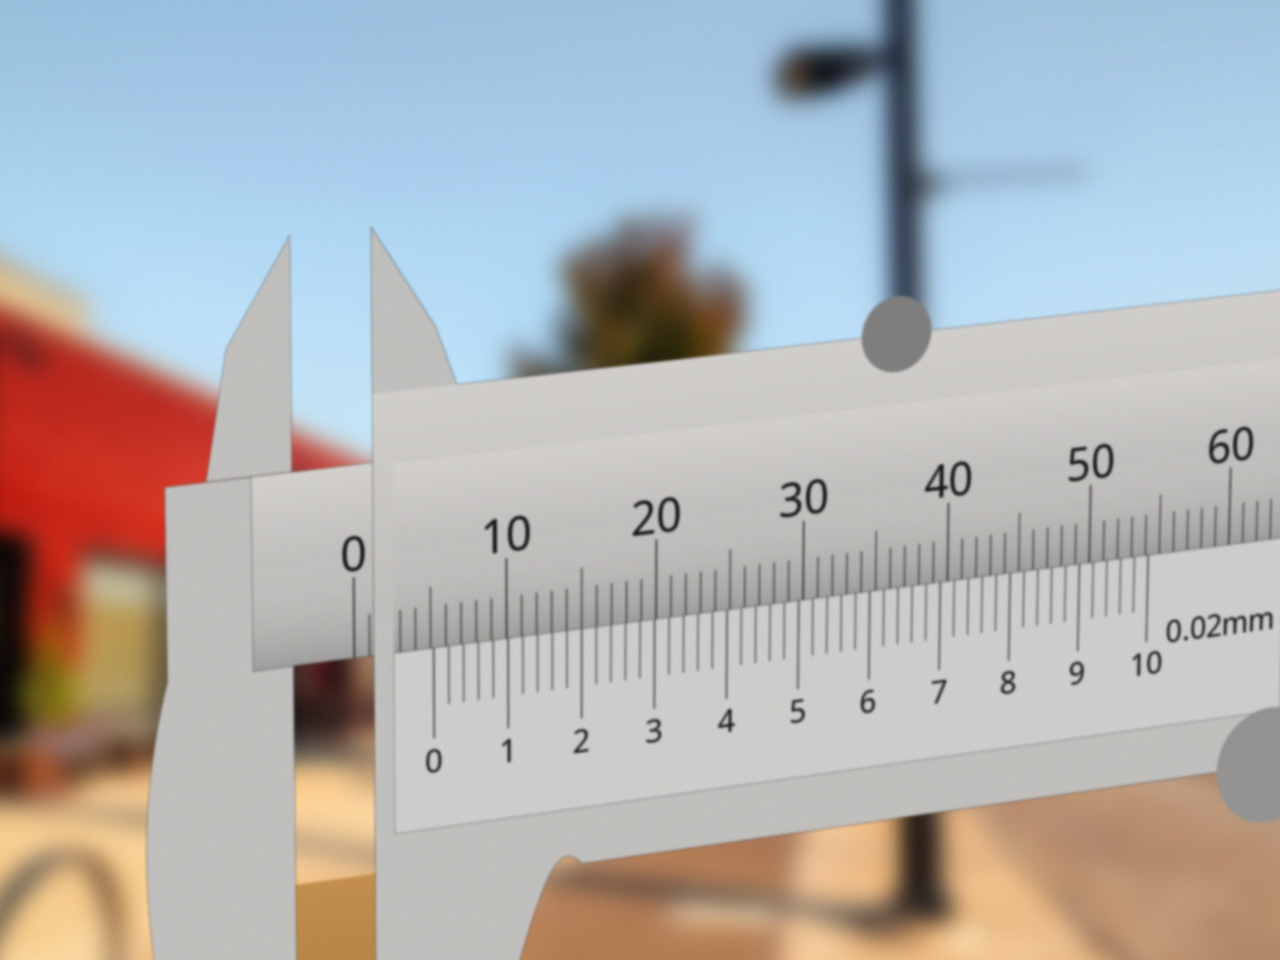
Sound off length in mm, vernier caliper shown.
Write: 5.2 mm
